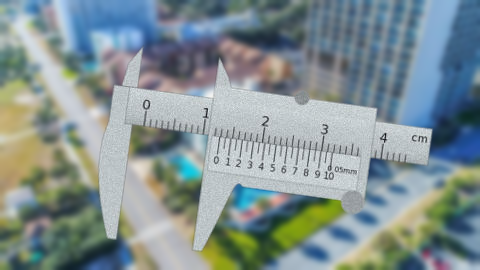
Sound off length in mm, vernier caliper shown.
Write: 12.8 mm
